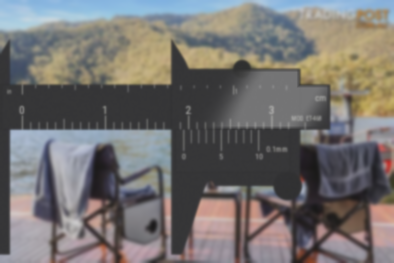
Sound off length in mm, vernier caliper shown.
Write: 19.4 mm
